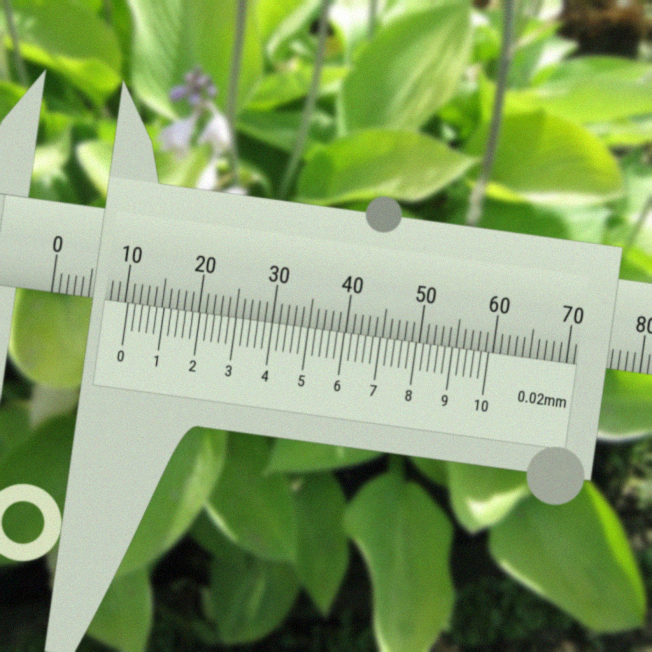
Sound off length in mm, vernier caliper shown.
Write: 10.4 mm
